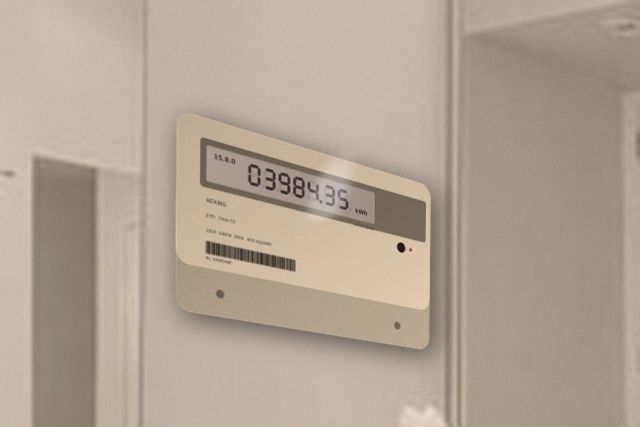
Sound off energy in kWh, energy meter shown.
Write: 3984.35 kWh
